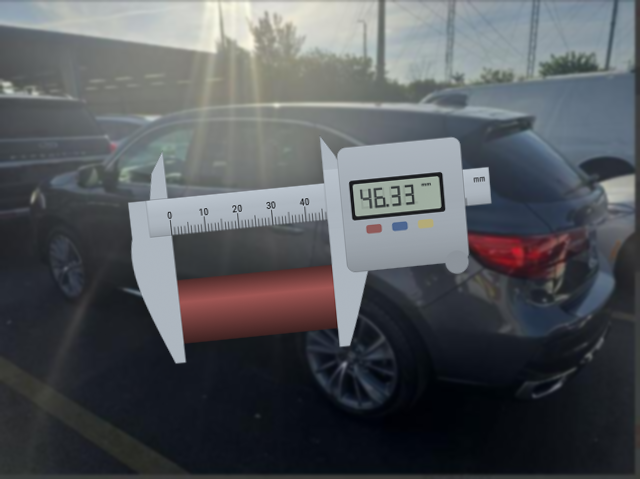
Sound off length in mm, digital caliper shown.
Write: 46.33 mm
